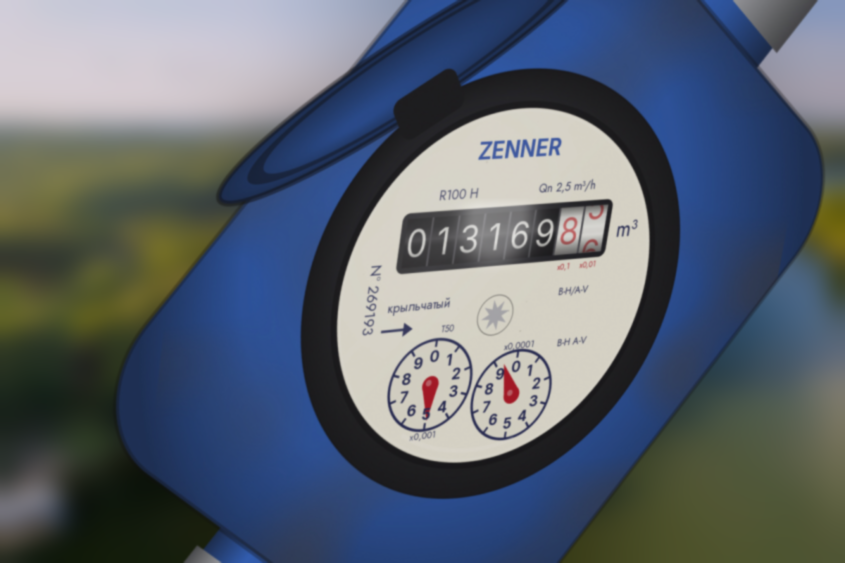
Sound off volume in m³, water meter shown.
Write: 13169.8549 m³
